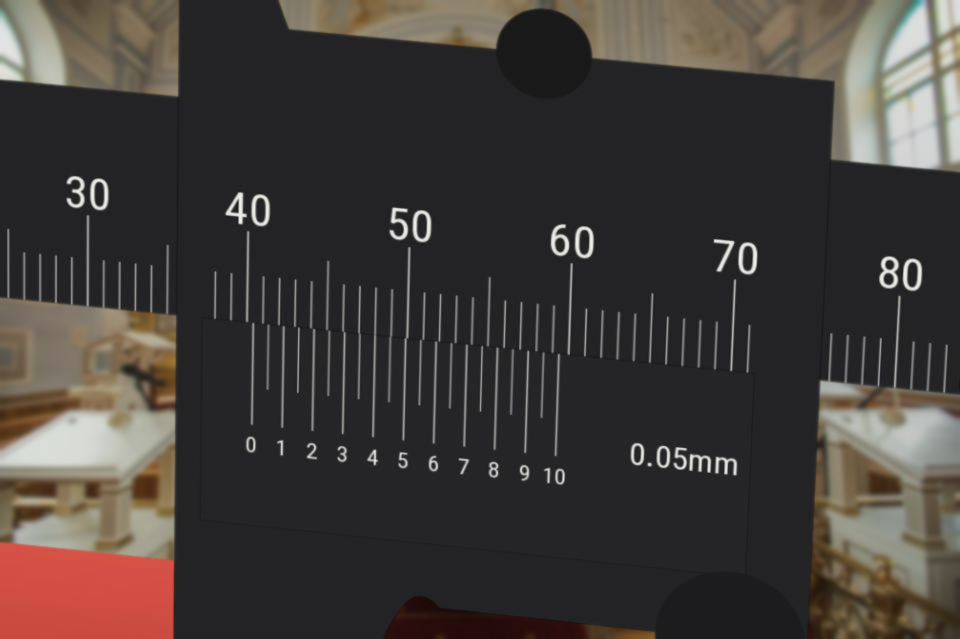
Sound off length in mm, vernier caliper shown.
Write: 40.4 mm
